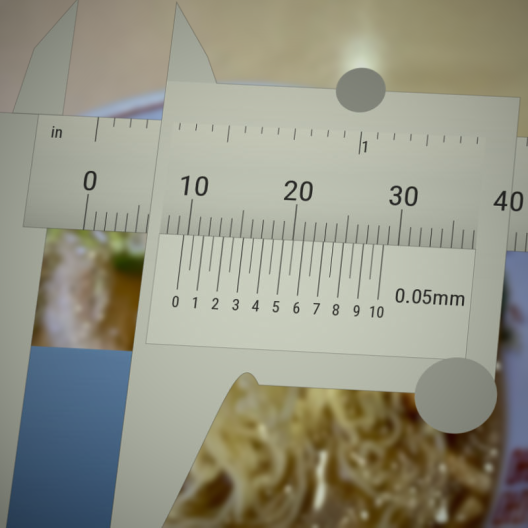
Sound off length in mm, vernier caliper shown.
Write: 9.6 mm
